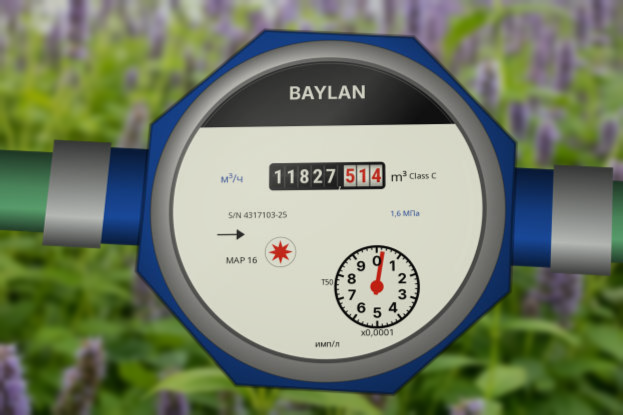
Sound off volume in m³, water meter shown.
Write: 11827.5140 m³
